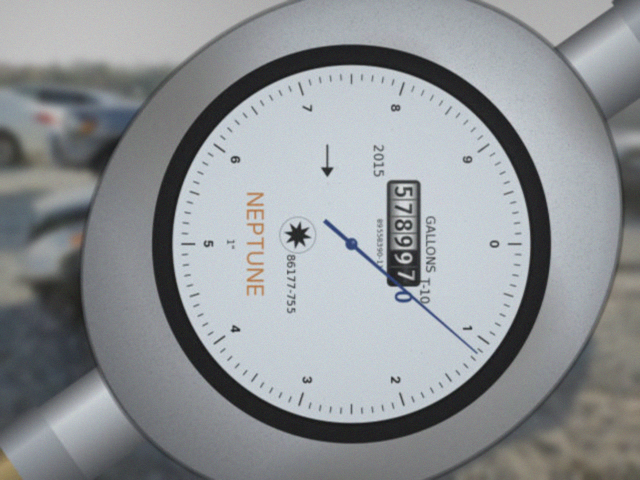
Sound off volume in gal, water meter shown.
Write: 5789971.1 gal
